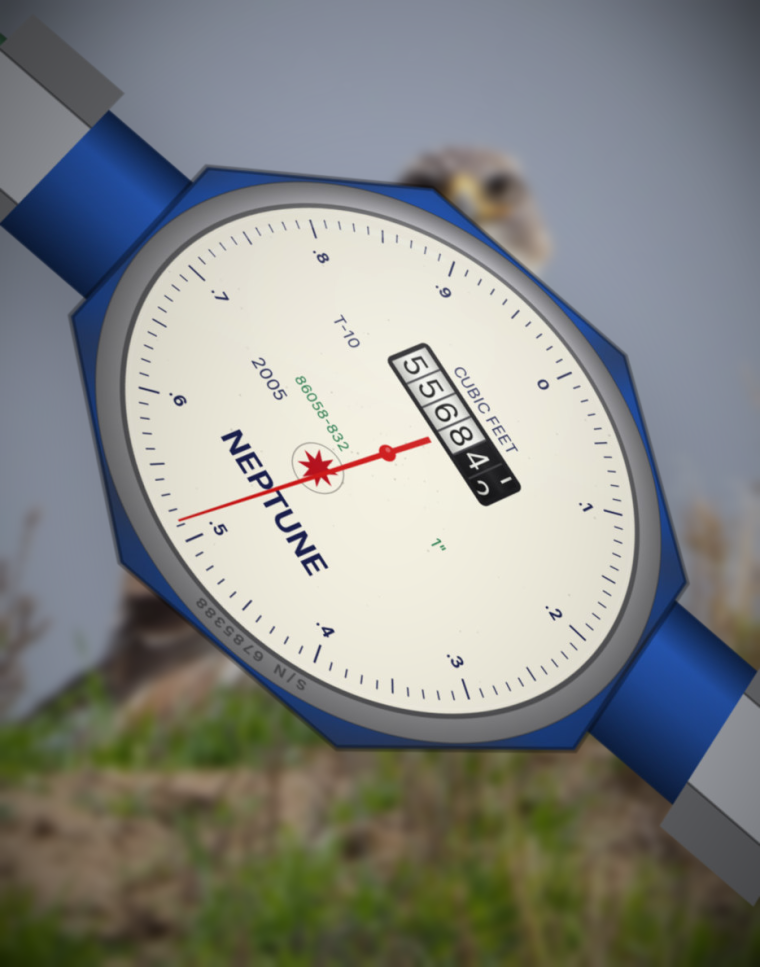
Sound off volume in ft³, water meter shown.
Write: 556841.51 ft³
